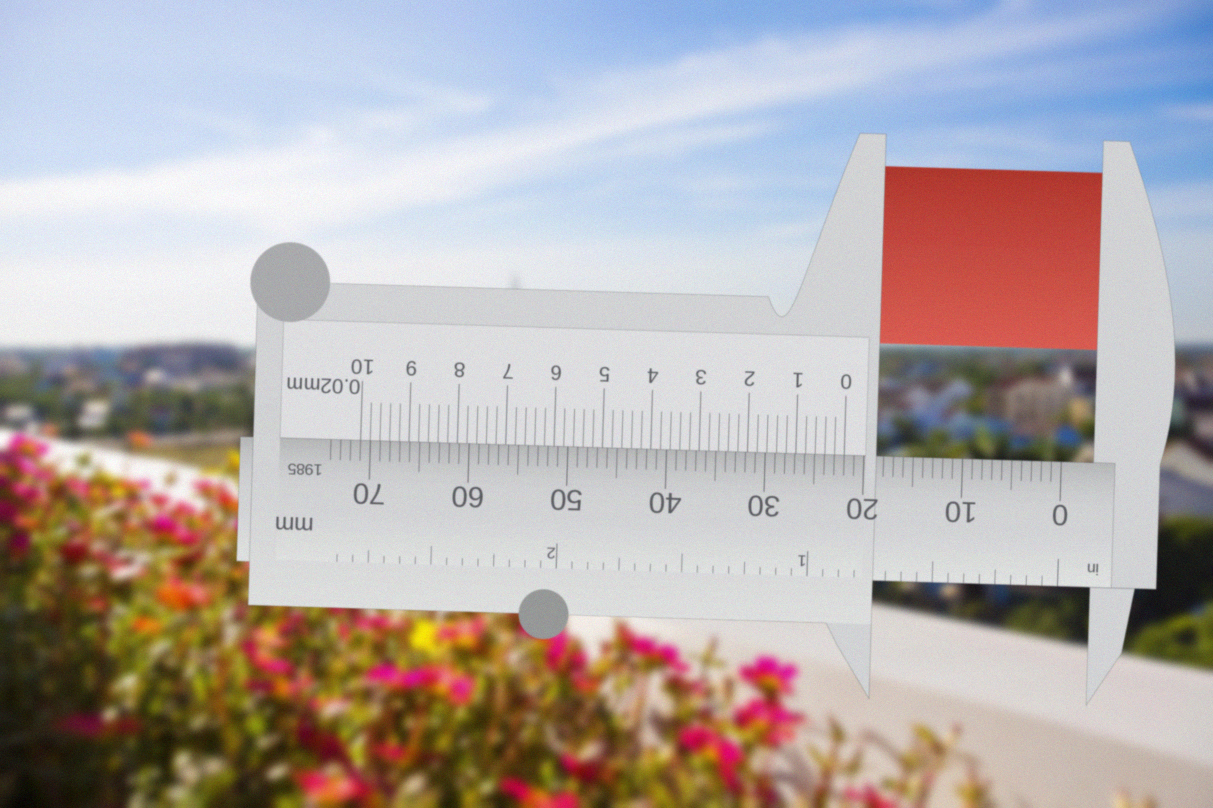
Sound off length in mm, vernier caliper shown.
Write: 22.0 mm
